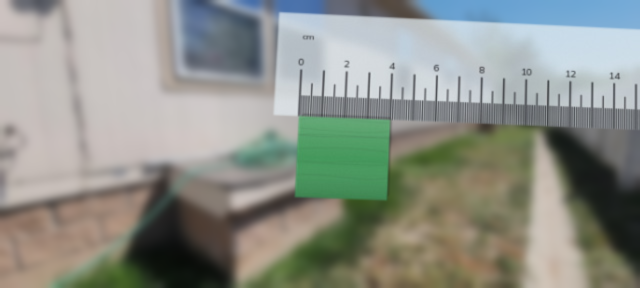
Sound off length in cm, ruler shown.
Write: 4 cm
